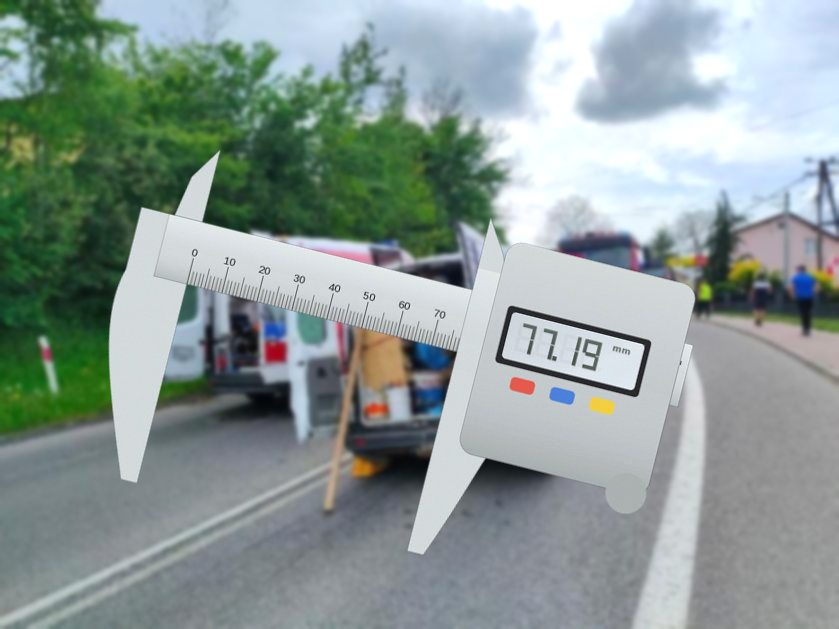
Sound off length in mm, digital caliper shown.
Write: 77.19 mm
